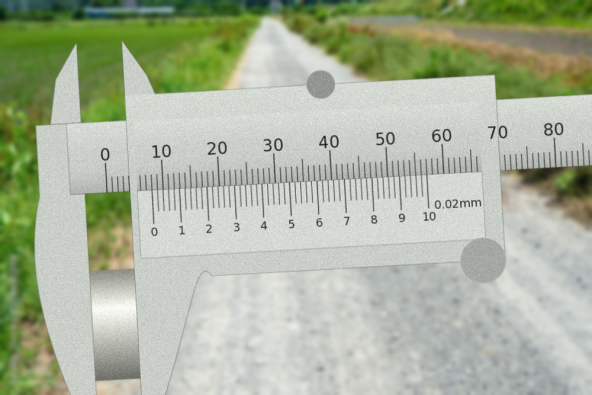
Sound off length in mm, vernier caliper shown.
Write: 8.0 mm
